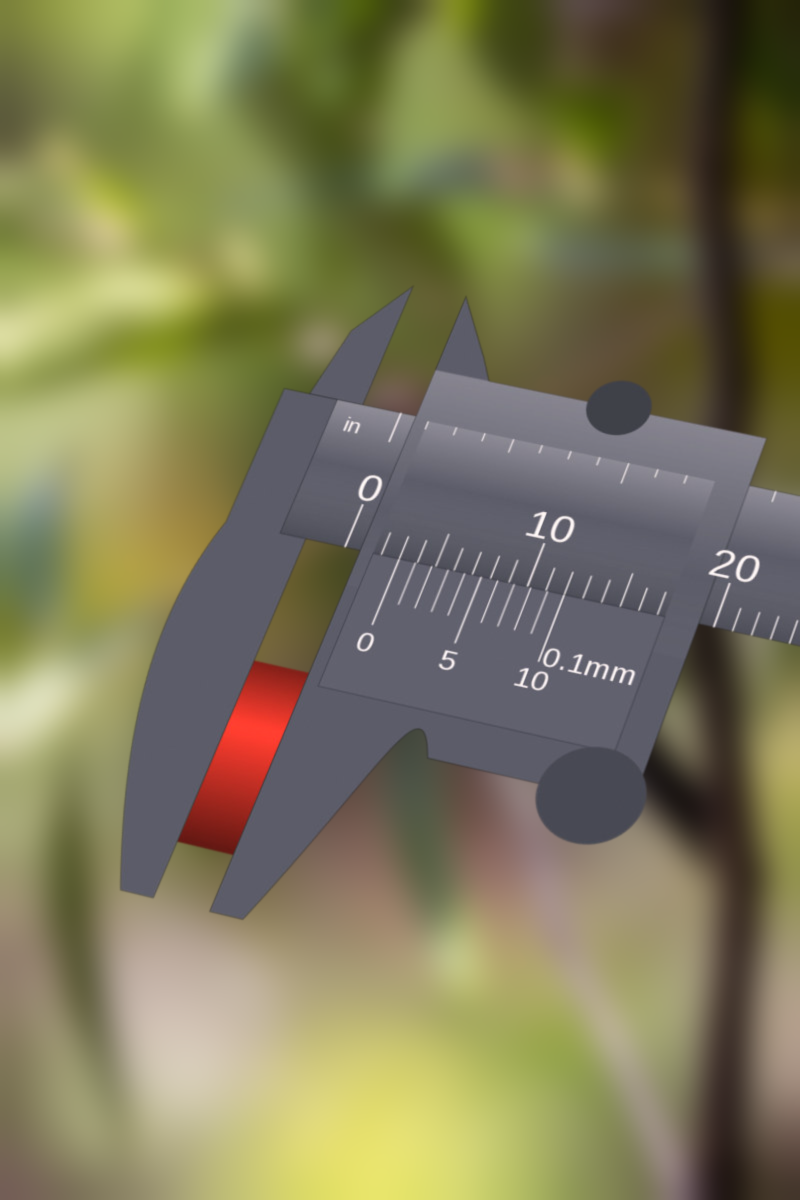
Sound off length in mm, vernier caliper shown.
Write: 3.0 mm
